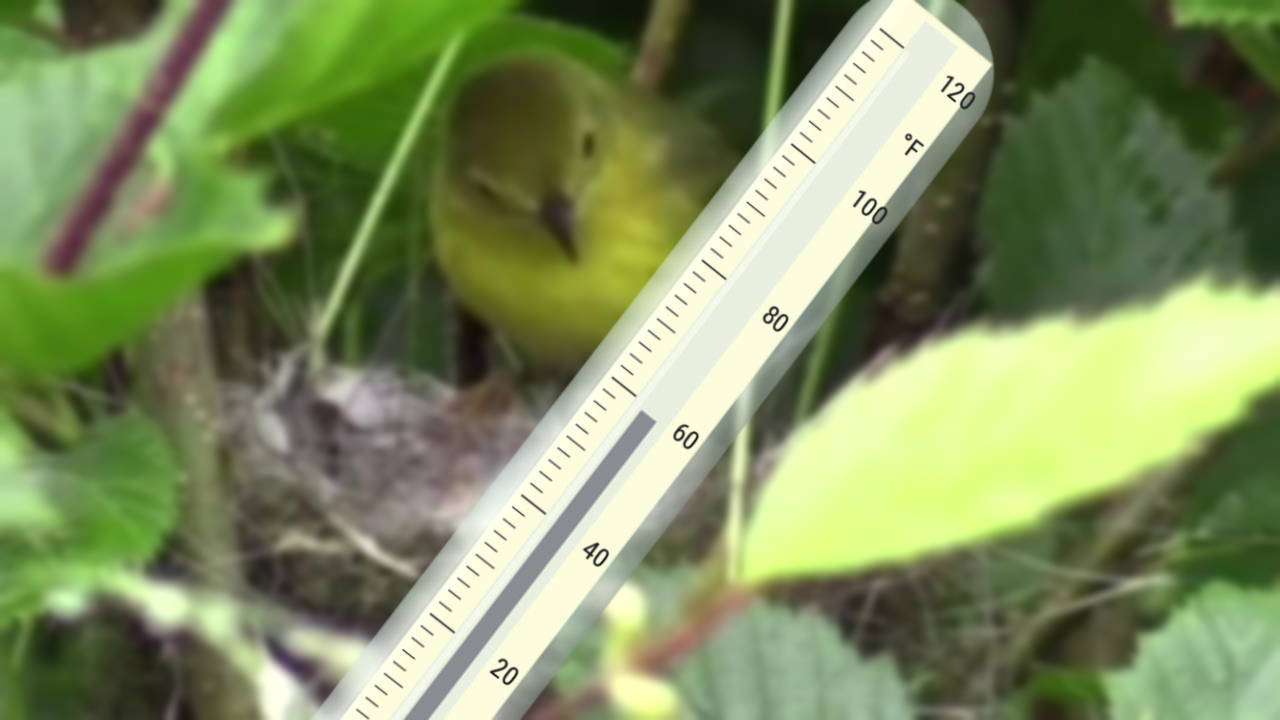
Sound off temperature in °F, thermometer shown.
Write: 59 °F
